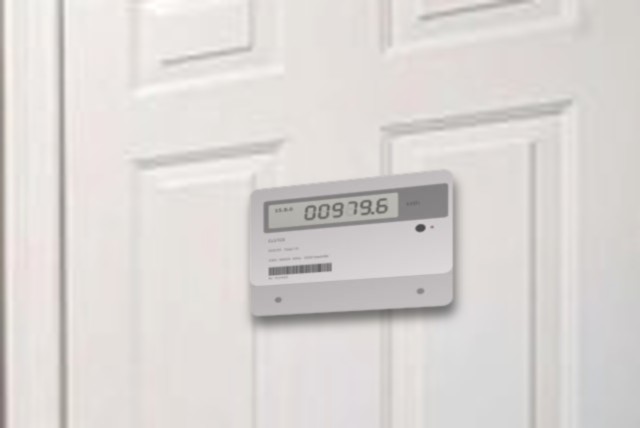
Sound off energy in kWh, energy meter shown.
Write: 979.6 kWh
